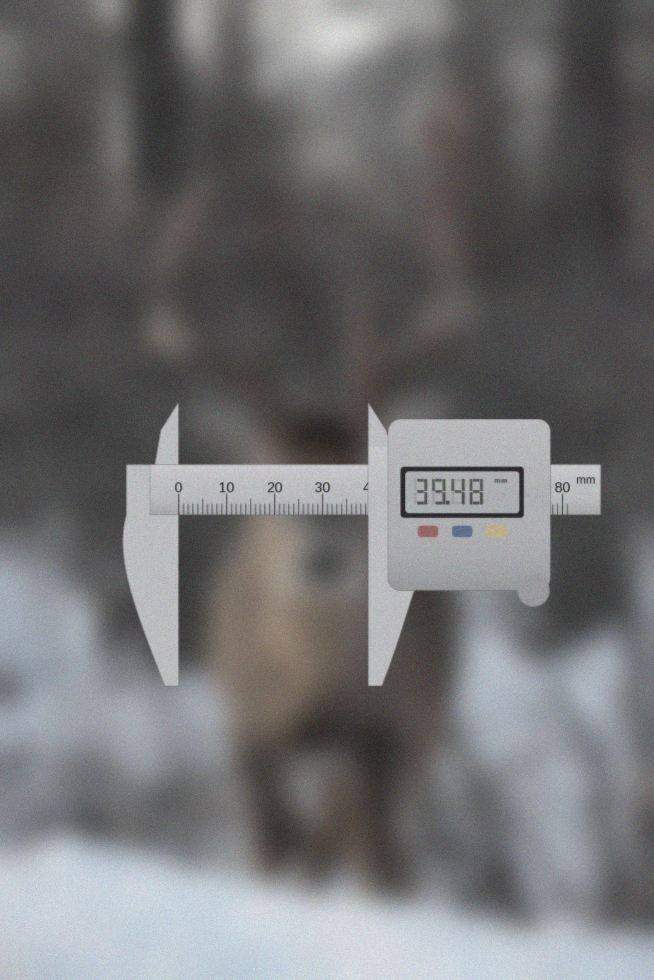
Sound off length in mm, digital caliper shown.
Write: 39.48 mm
